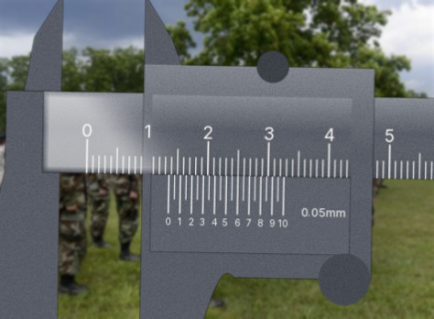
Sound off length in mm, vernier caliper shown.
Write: 13.6 mm
